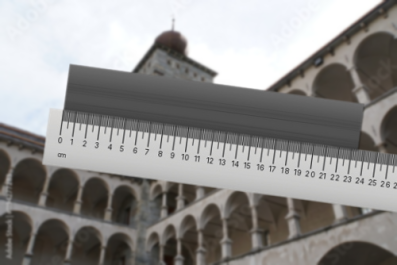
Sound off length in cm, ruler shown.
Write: 23.5 cm
